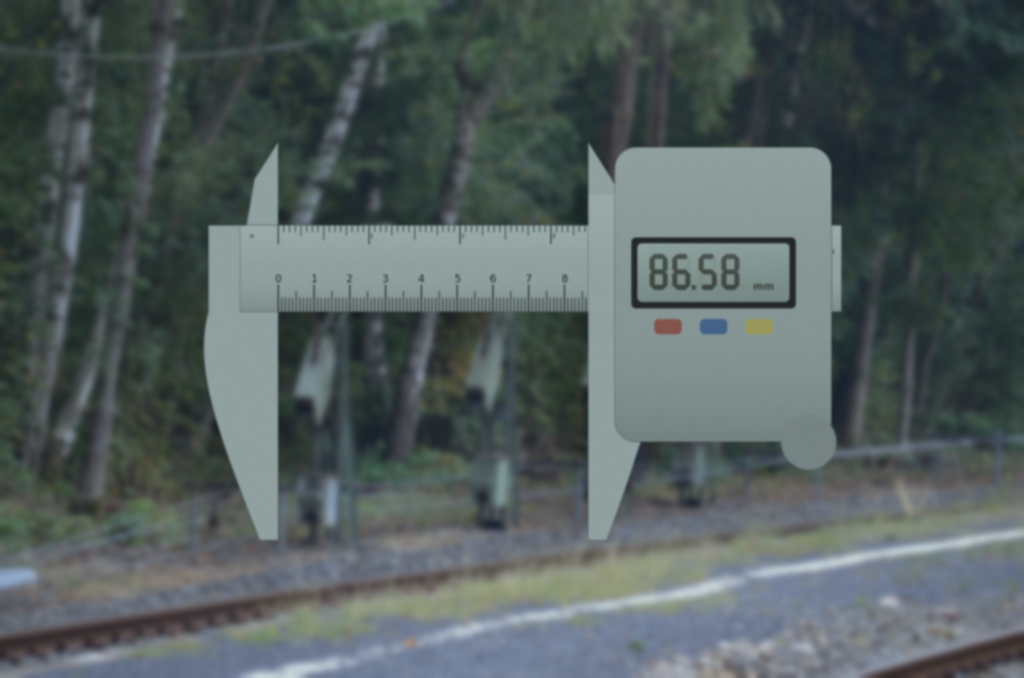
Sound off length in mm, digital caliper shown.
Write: 86.58 mm
